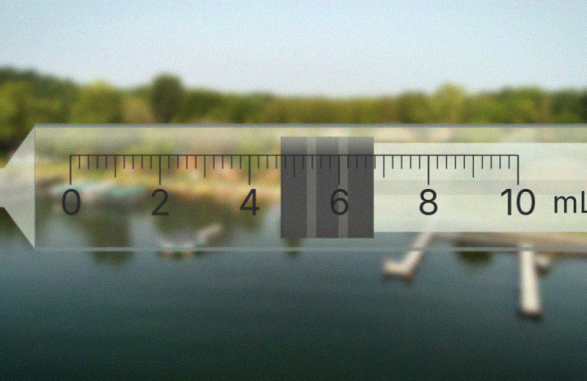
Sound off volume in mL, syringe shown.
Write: 4.7 mL
